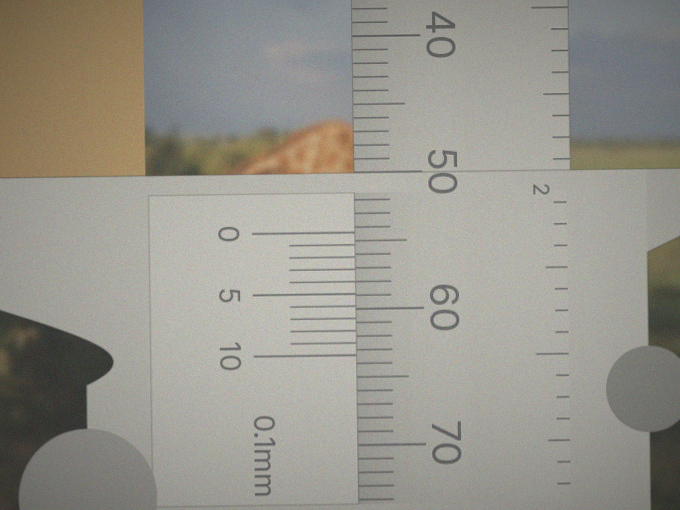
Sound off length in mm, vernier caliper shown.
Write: 54.4 mm
